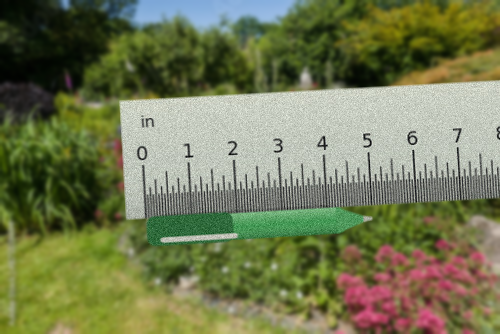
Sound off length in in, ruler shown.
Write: 5 in
